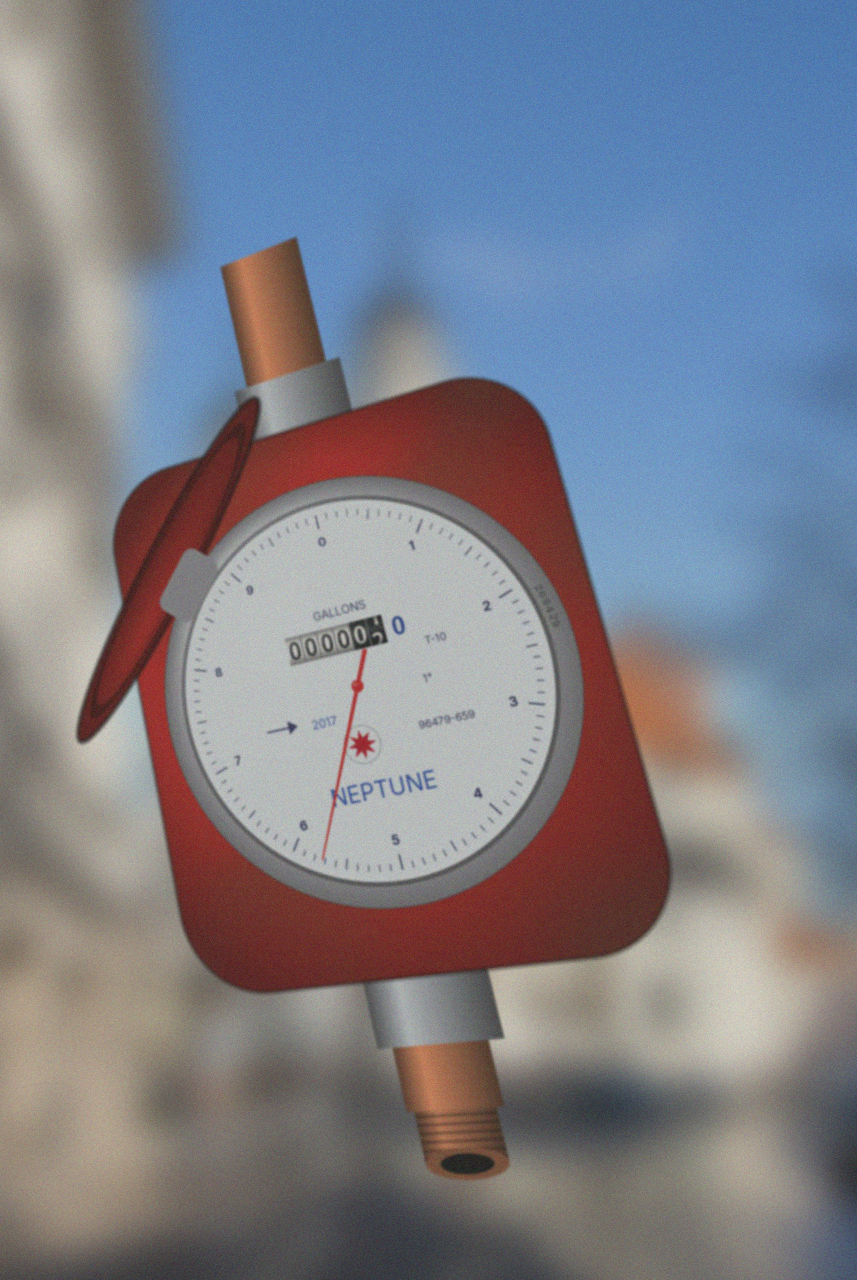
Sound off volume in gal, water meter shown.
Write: 15.7 gal
